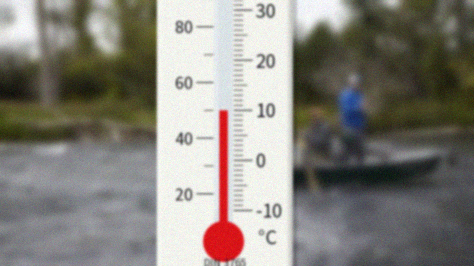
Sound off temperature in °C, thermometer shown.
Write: 10 °C
